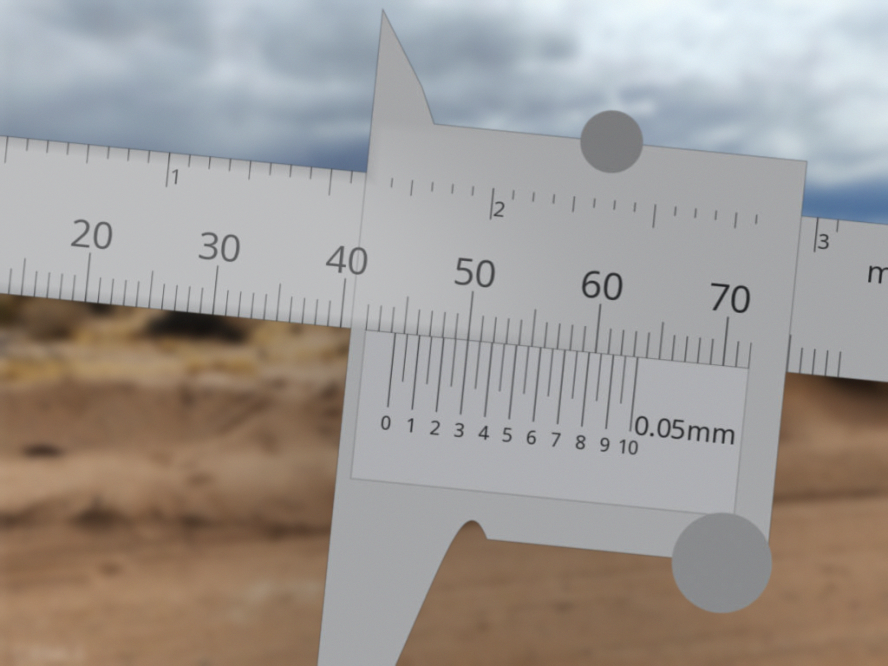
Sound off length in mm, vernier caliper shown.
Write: 44.3 mm
